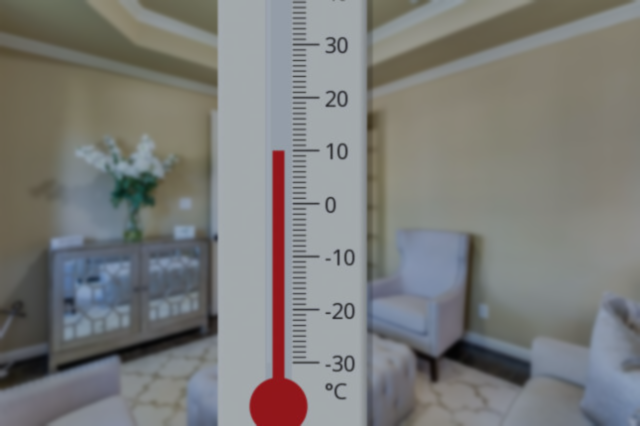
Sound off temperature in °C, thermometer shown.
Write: 10 °C
